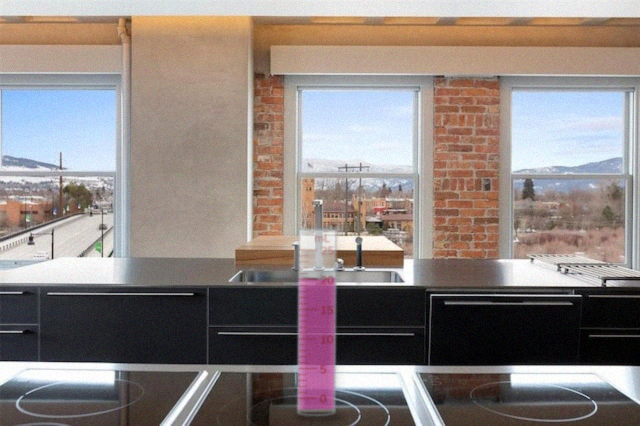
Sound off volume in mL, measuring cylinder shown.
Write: 20 mL
